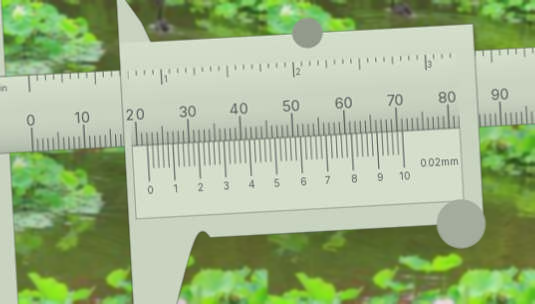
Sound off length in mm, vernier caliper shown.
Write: 22.0 mm
